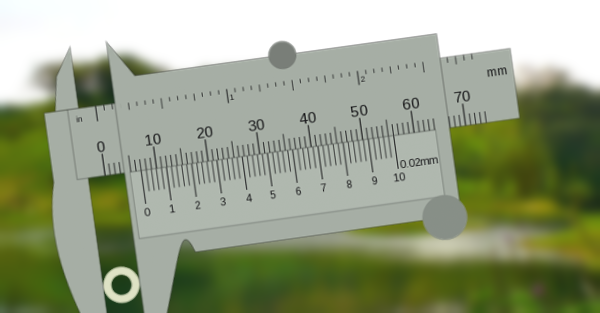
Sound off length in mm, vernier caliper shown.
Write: 7.0 mm
